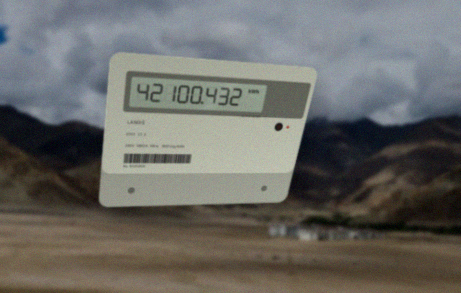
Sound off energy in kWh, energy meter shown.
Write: 42100.432 kWh
